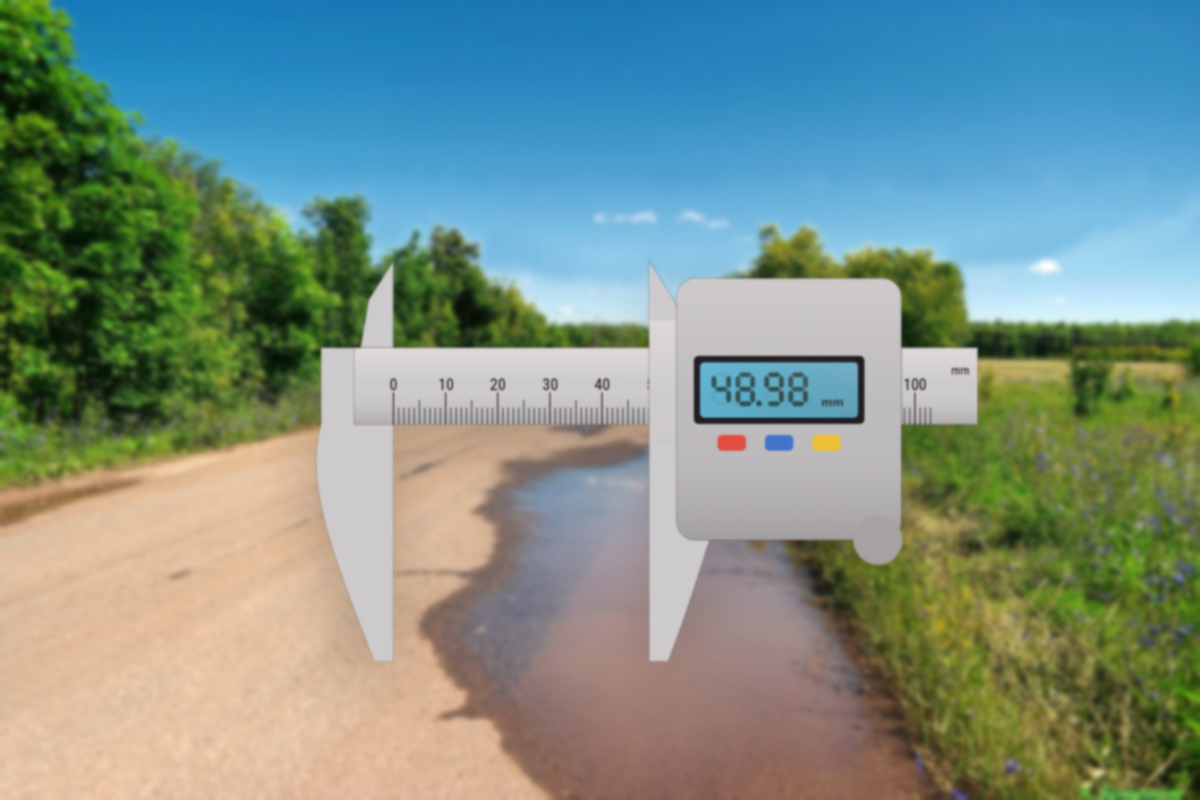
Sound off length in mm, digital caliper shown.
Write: 48.98 mm
